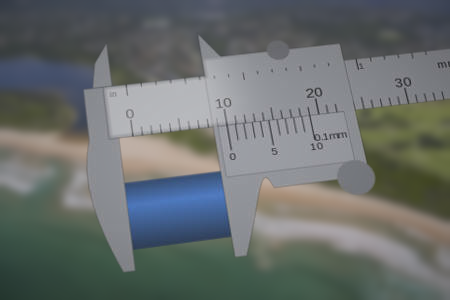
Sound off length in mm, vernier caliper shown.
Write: 10.0 mm
